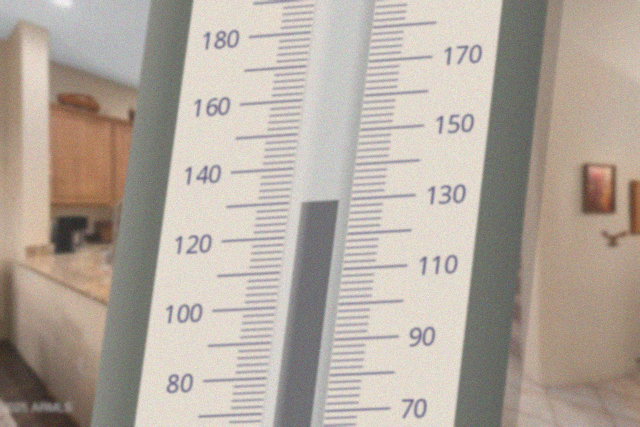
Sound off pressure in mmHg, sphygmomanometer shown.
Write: 130 mmHg
